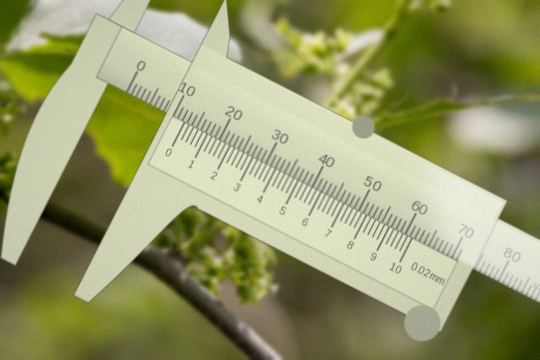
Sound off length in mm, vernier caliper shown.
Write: 12.5 mm
